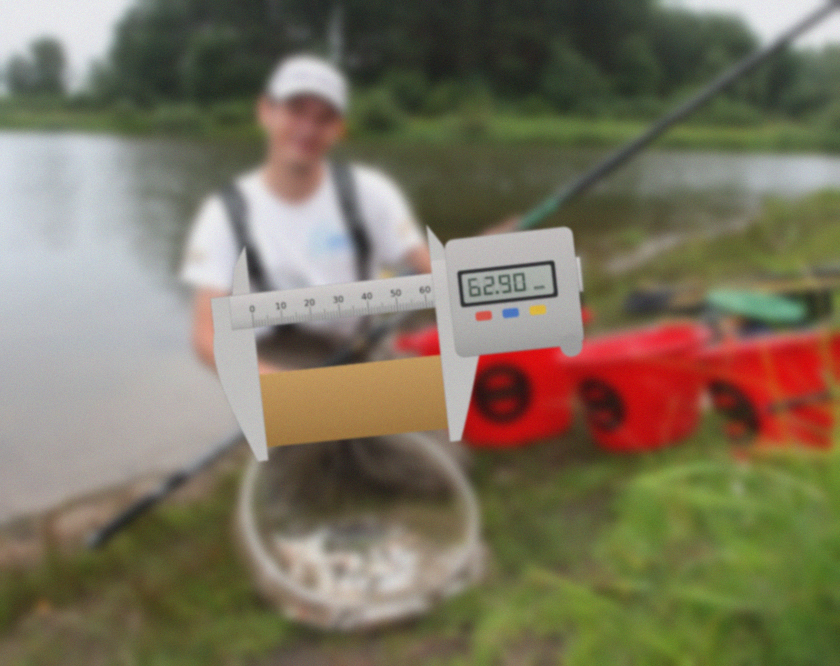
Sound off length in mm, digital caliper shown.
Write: 62.90 mm
